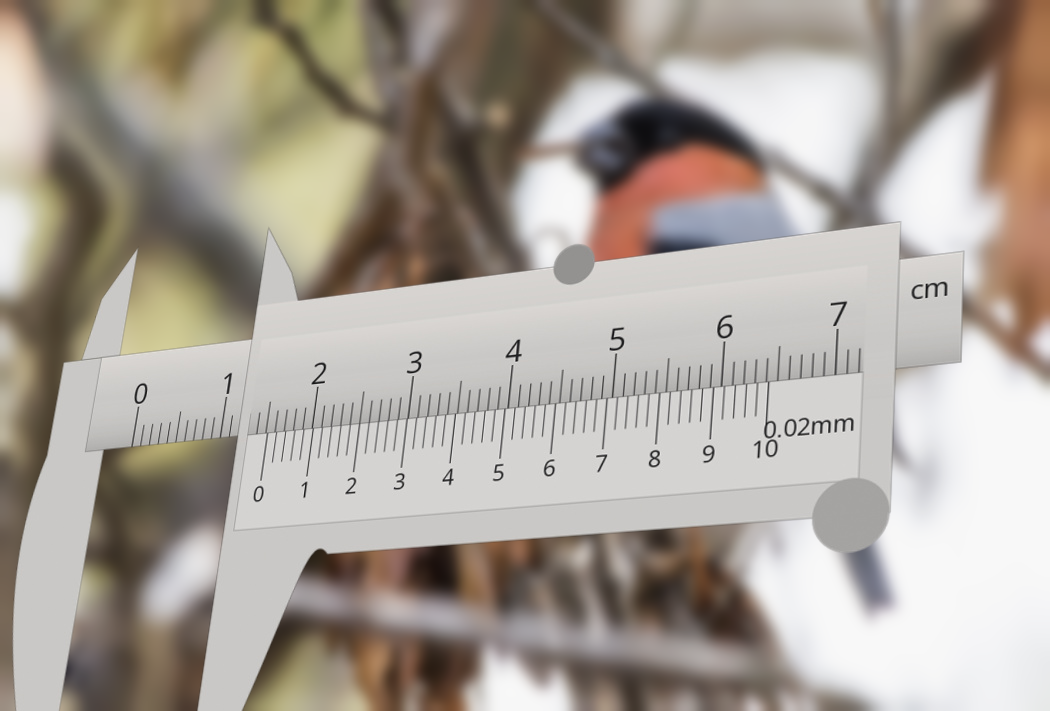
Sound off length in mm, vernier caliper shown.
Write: 15.2 mm
